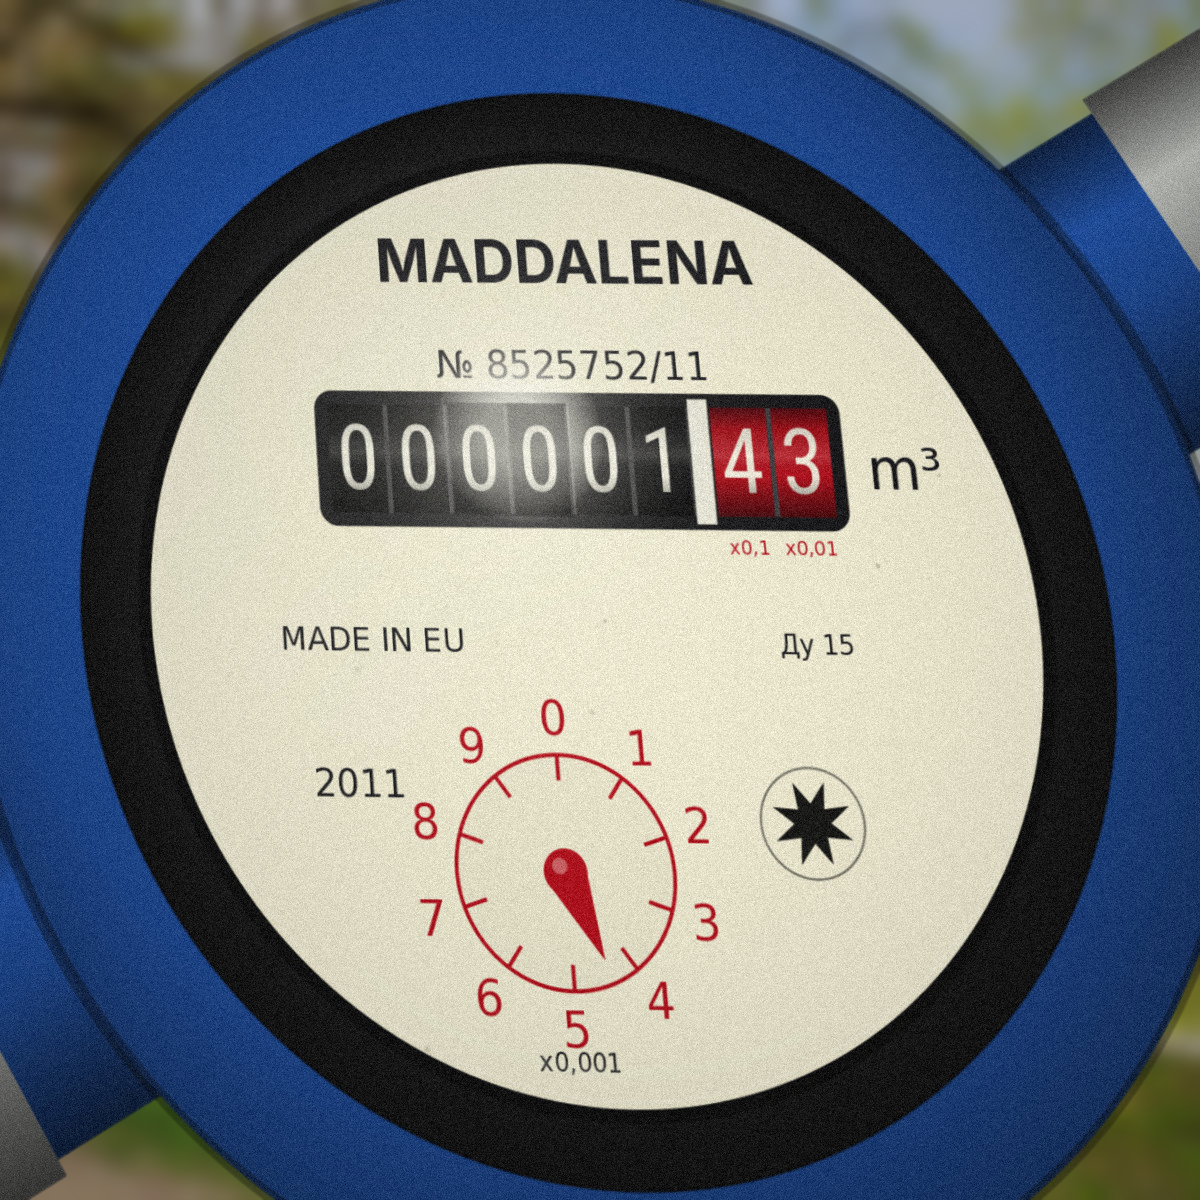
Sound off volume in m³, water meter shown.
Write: 1.434 m³
